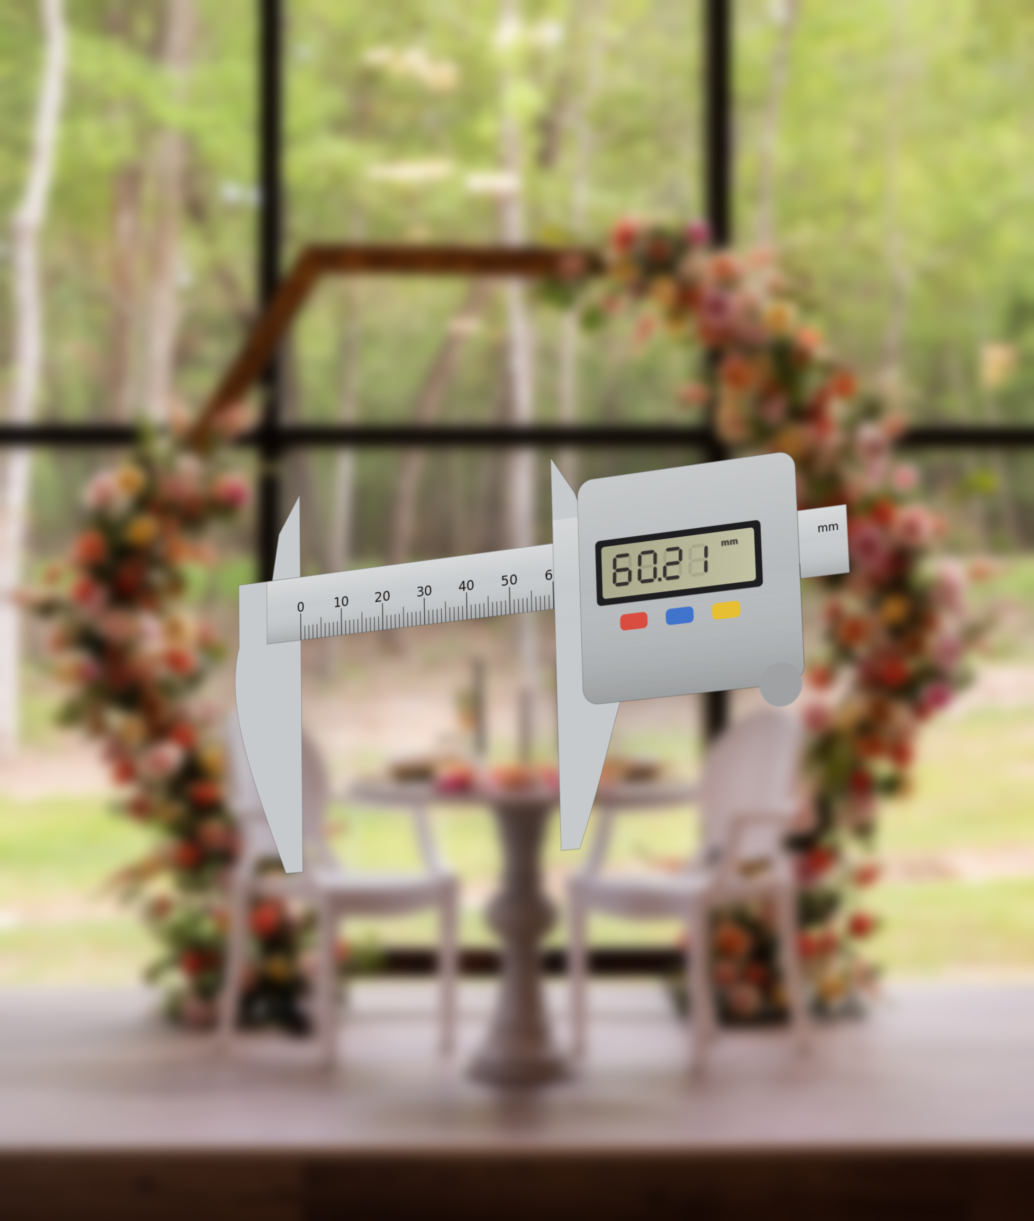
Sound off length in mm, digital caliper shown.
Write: 60.21 mm
